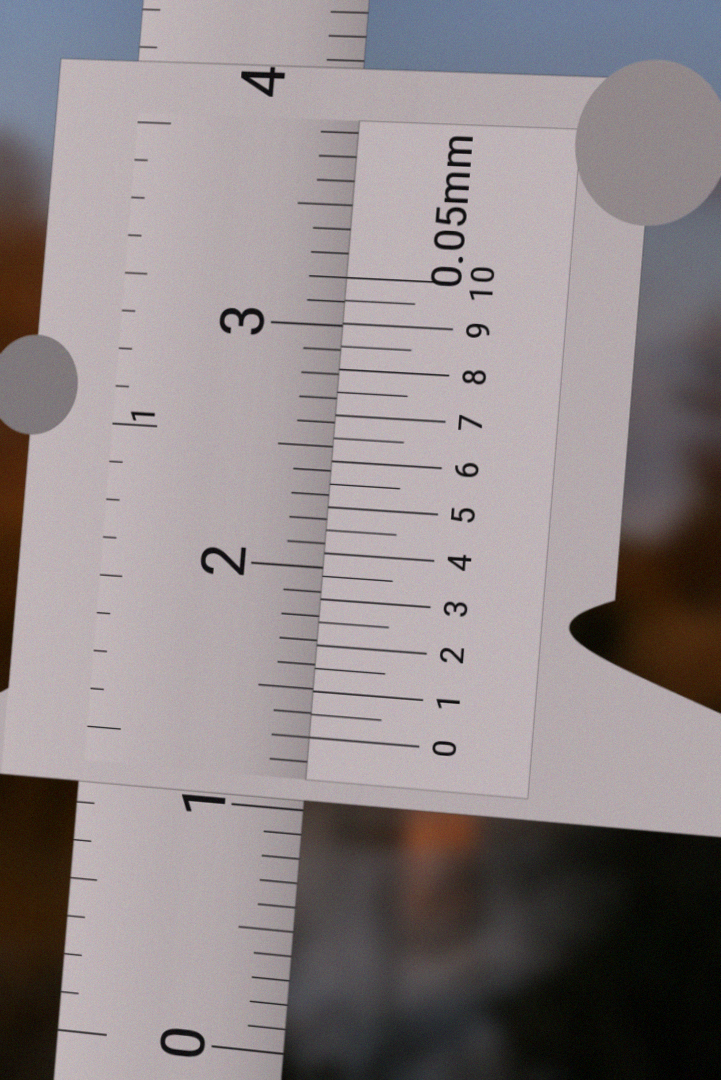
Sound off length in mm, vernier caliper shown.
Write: 13.0 mm
